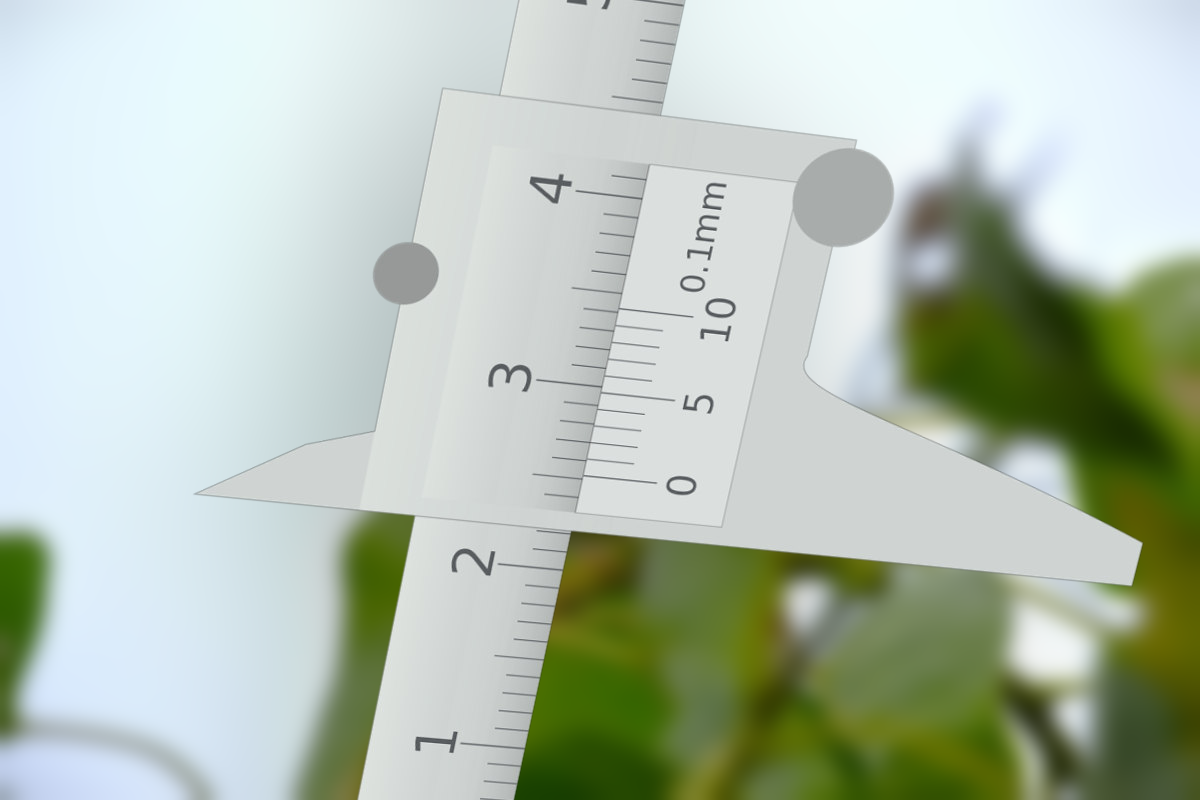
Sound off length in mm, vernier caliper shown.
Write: 25.2 mm
